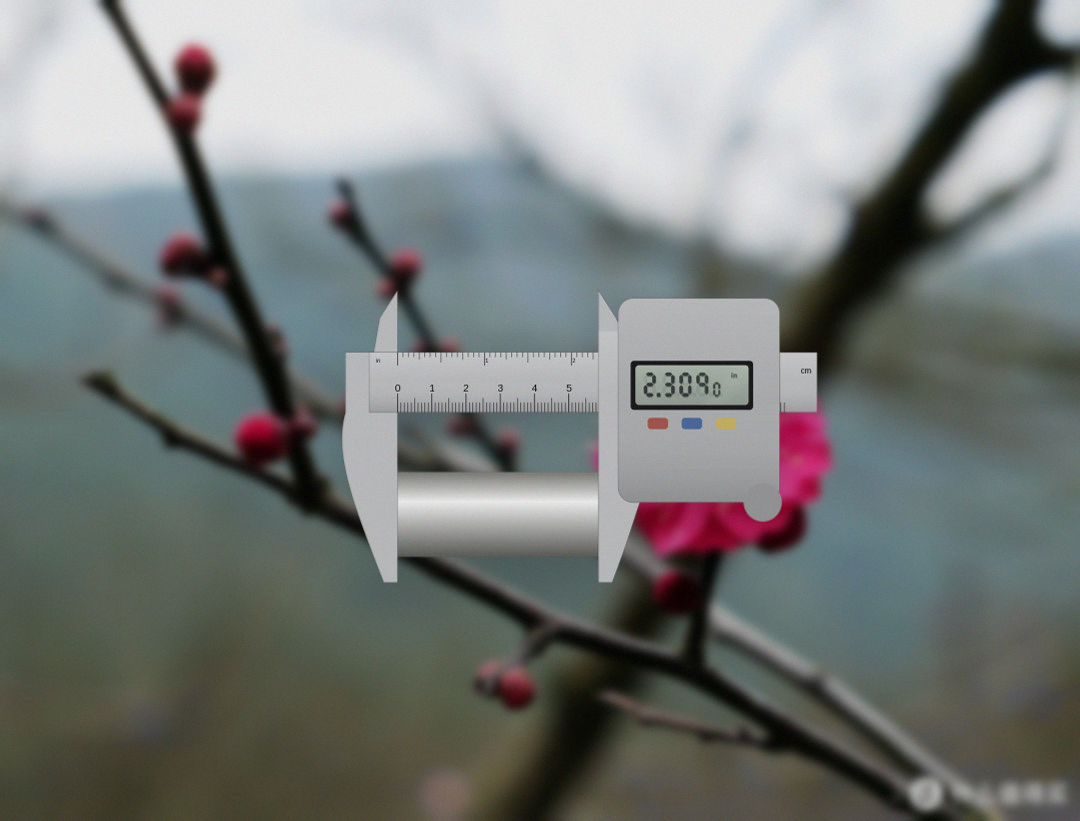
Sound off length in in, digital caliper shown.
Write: 2.3090 in
